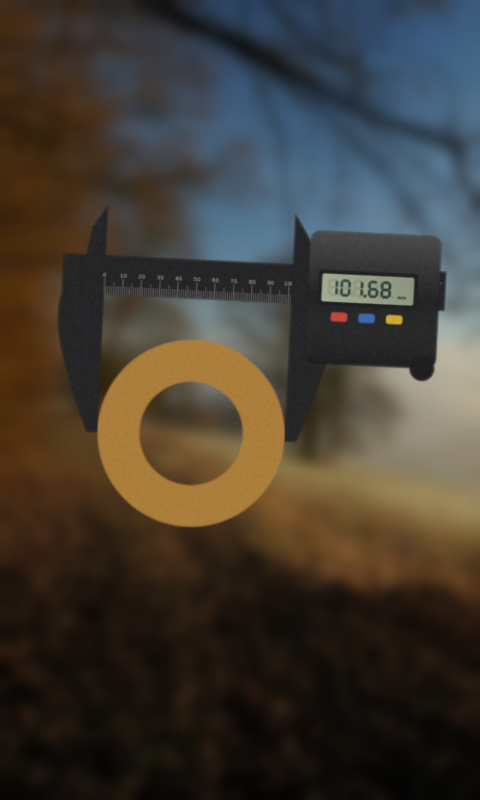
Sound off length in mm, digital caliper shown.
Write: 101.68 mm
